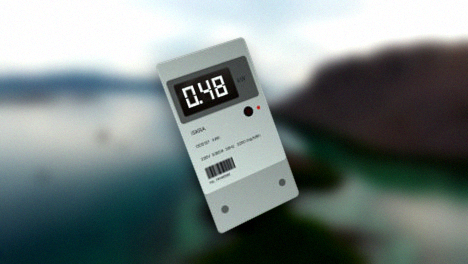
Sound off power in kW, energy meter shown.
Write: 0.48 kW
